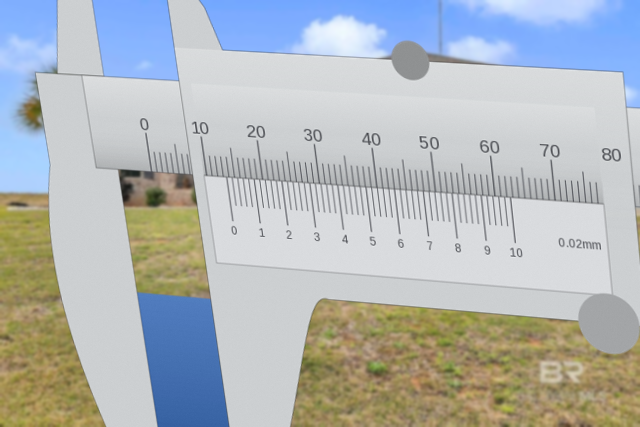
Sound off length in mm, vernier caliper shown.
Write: 13.6 mm
